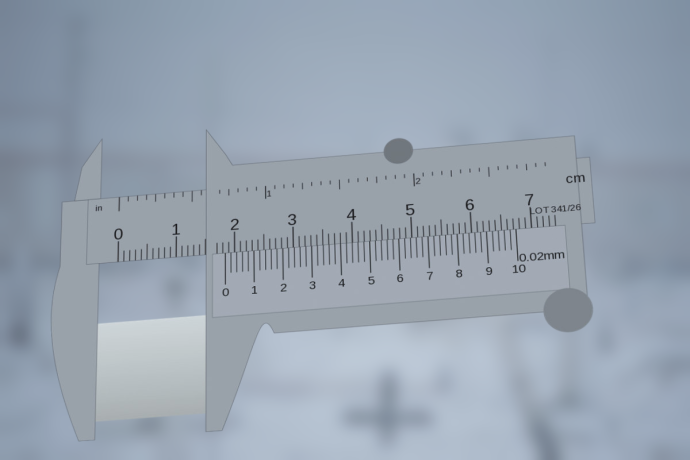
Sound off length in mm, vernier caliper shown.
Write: 18.4 mm
